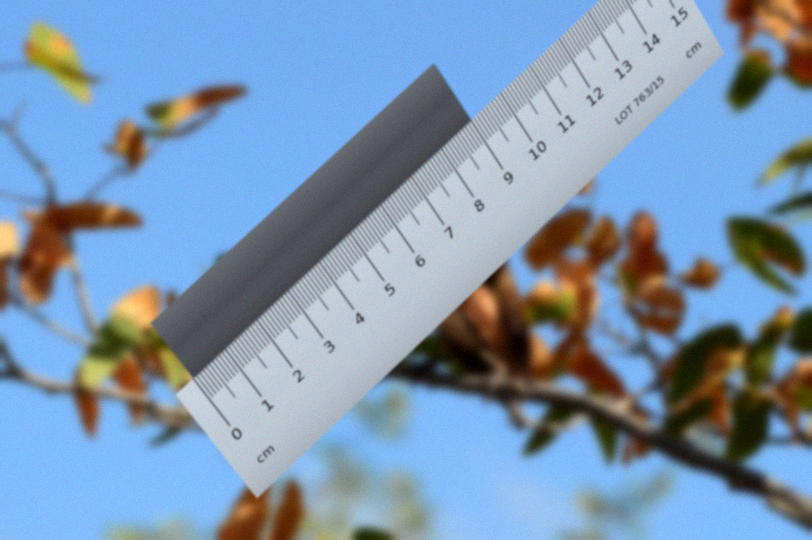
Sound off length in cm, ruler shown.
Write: 9 cm
